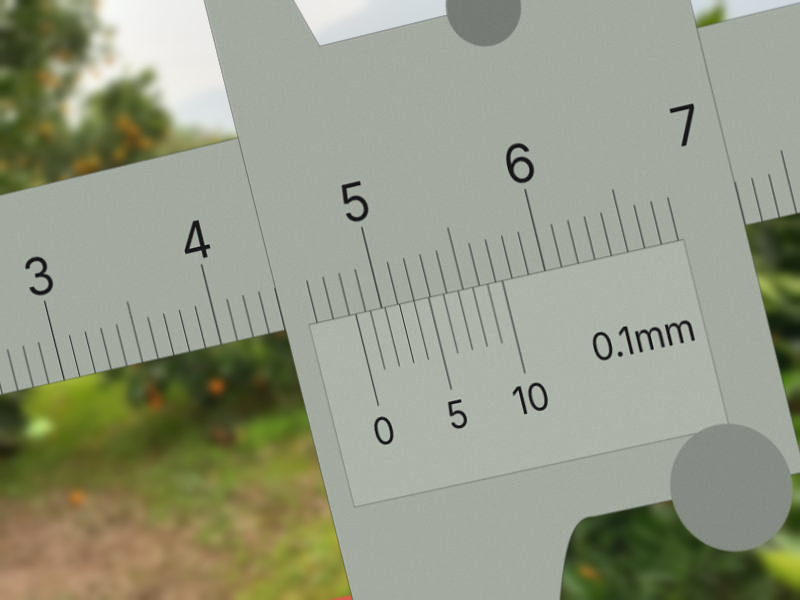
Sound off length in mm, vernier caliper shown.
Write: 48.4 mm
